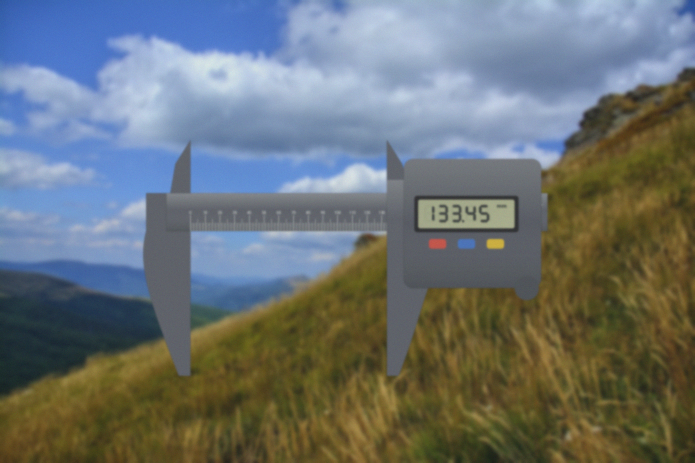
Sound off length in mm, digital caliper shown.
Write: 133.45 mm
